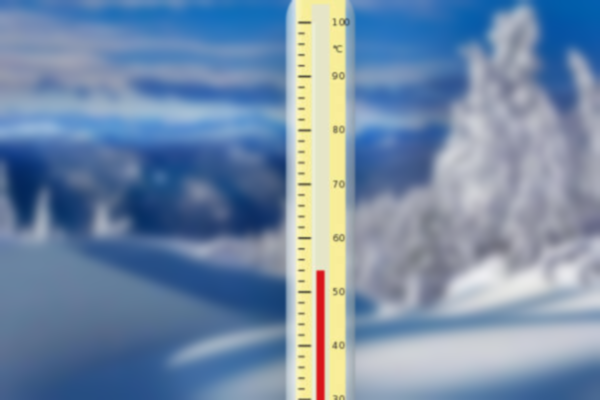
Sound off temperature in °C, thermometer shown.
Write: 54 °C
